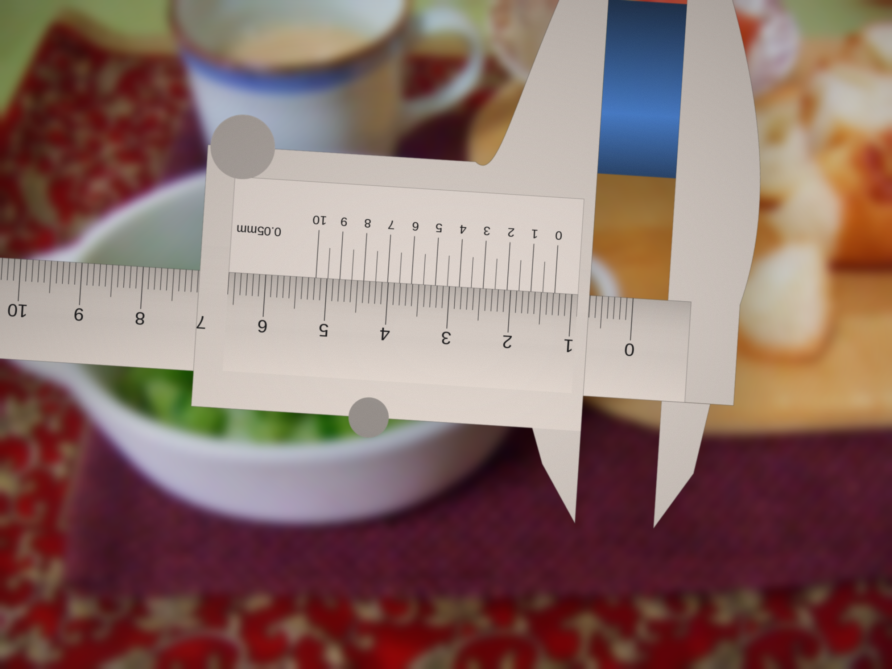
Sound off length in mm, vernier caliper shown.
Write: 12.8 mm
